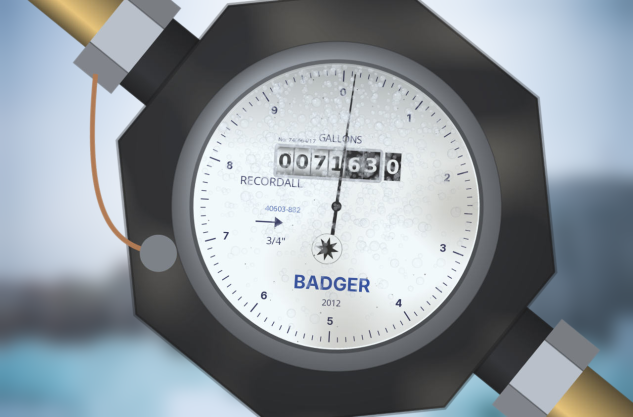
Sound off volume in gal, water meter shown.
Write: 71630.1 gal
